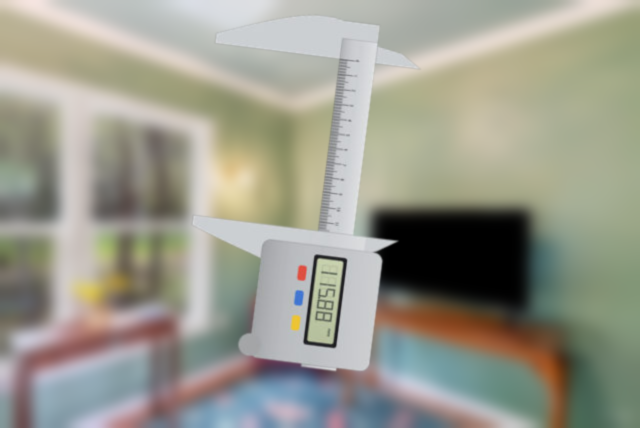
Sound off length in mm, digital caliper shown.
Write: 115.88 mm
